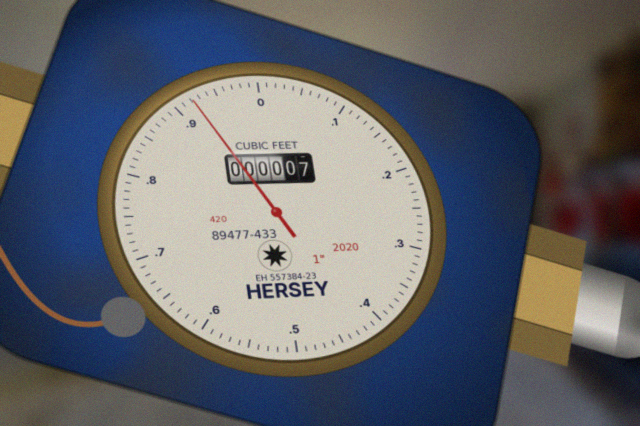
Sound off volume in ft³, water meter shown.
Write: 6.92 ft³
